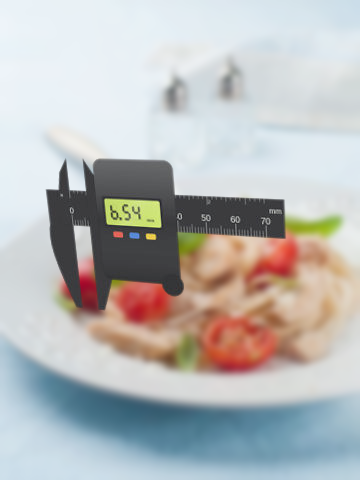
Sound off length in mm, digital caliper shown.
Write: 6.54 mm
